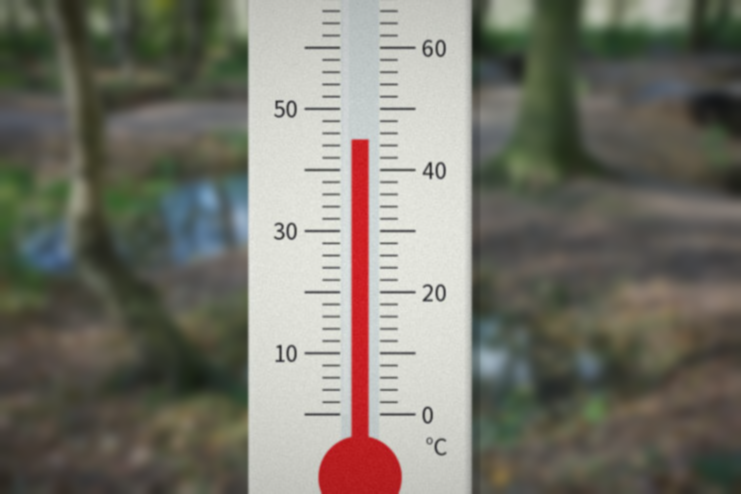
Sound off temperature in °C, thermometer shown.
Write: 45 °C
